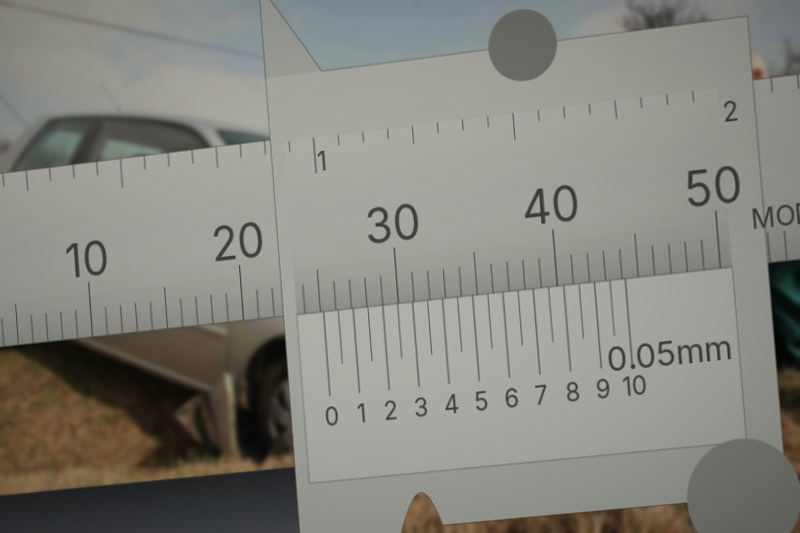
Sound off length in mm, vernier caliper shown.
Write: 25.2 mm
